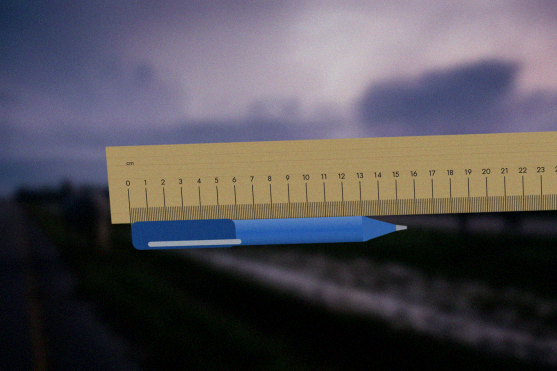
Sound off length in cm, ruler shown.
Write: 15.5 cm
